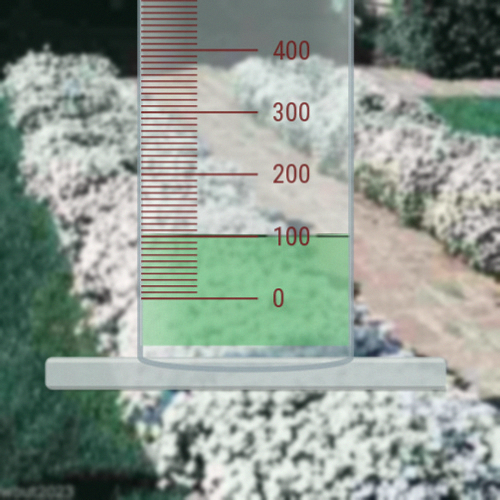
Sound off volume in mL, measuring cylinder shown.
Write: 100 mL
